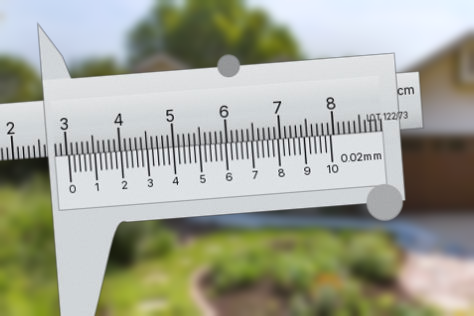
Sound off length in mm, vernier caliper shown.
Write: 30.4 mm
